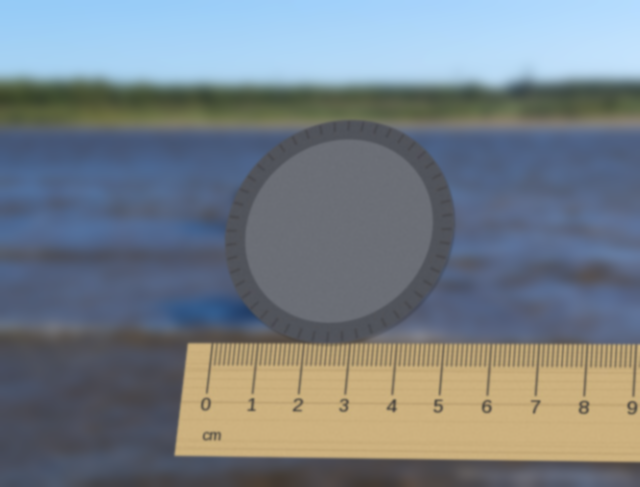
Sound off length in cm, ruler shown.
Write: 5 cm
